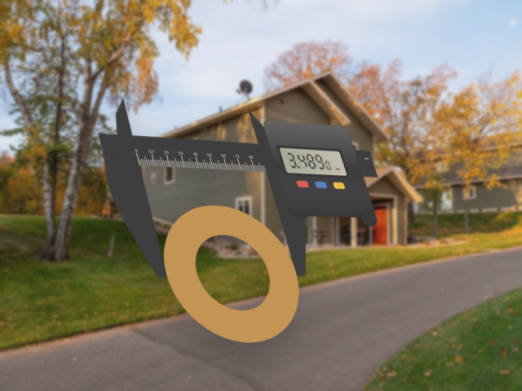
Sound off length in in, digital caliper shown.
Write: 3.4890 in
